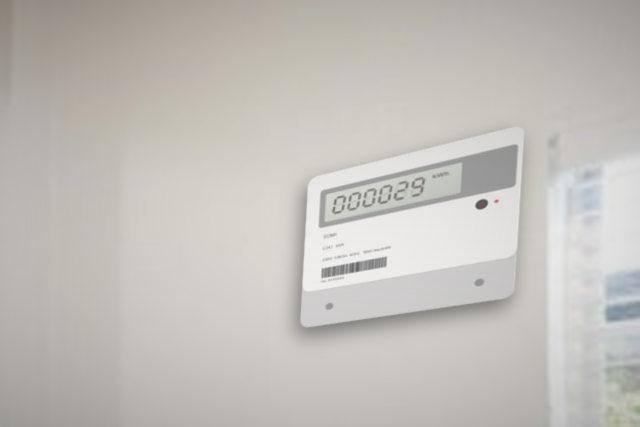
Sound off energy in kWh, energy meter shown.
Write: 29 kWh
